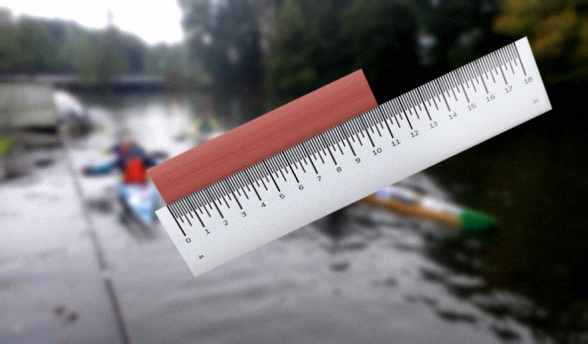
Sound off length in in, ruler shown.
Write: 11 in
